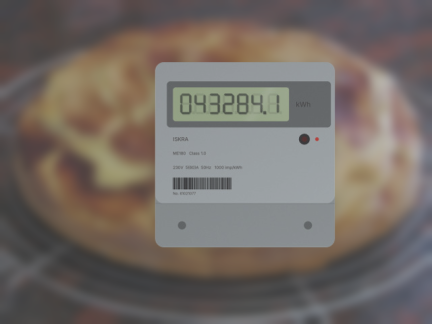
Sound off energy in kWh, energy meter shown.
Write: 43284.1 kWh
